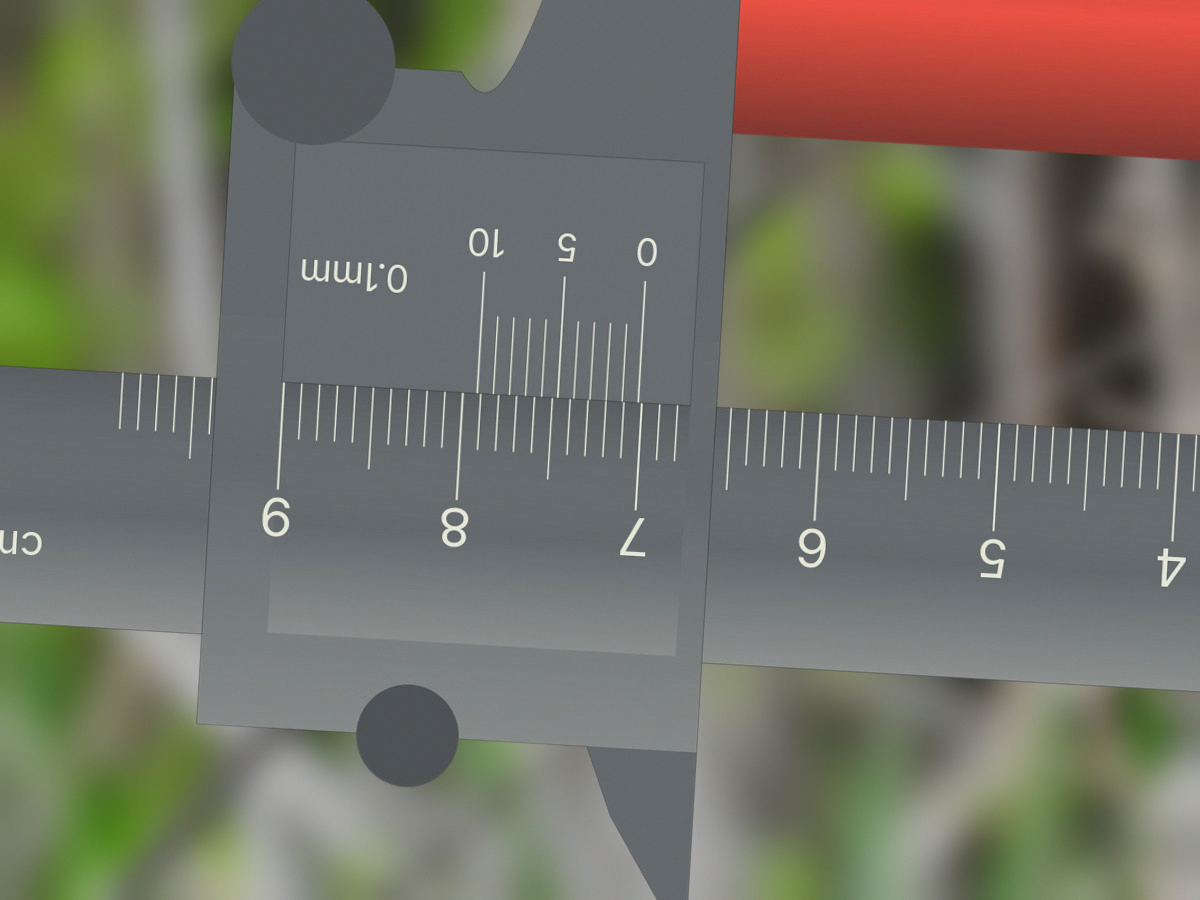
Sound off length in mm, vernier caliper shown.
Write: 70.2 mm
